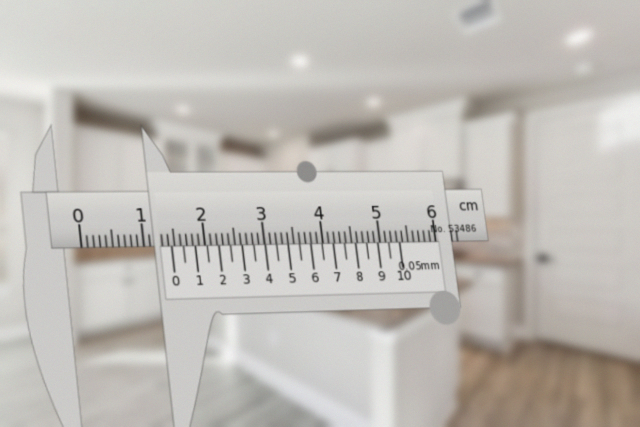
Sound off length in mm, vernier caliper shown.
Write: 14.5 mm
